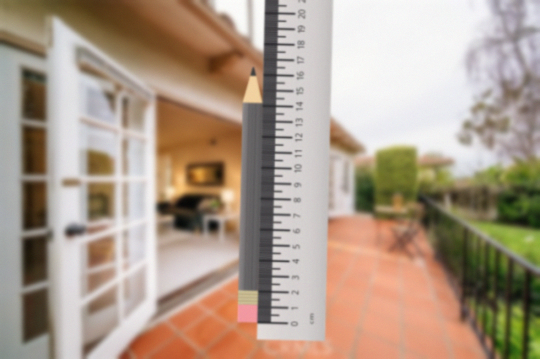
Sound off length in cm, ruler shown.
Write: 16.5 cm
